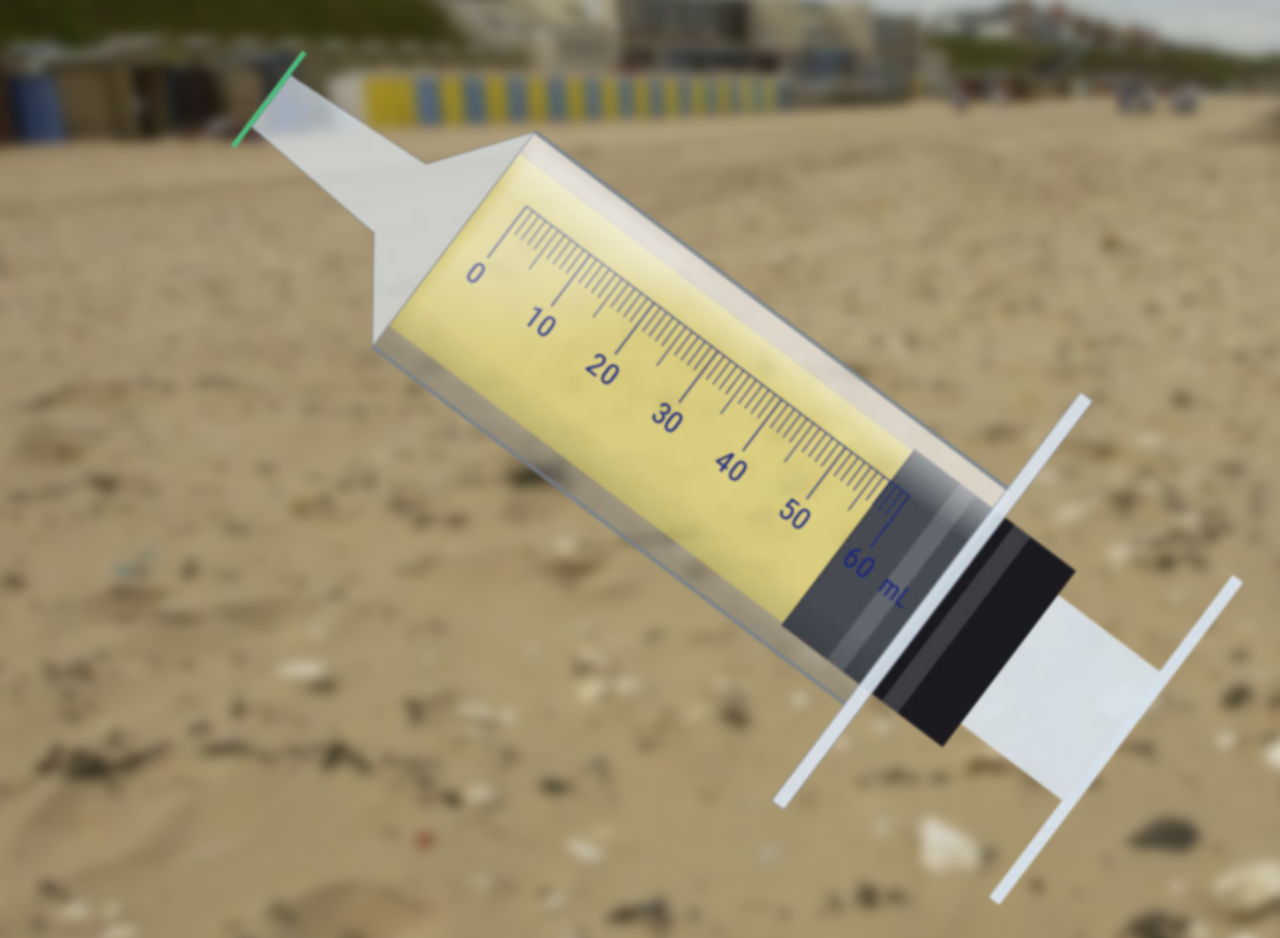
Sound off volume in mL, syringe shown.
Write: 57 mL
